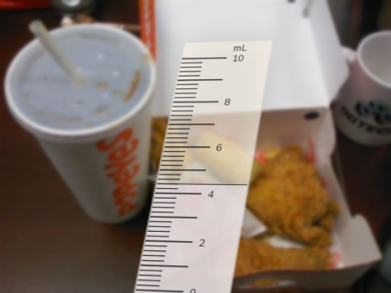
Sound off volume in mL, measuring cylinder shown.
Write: 4.4 mL
